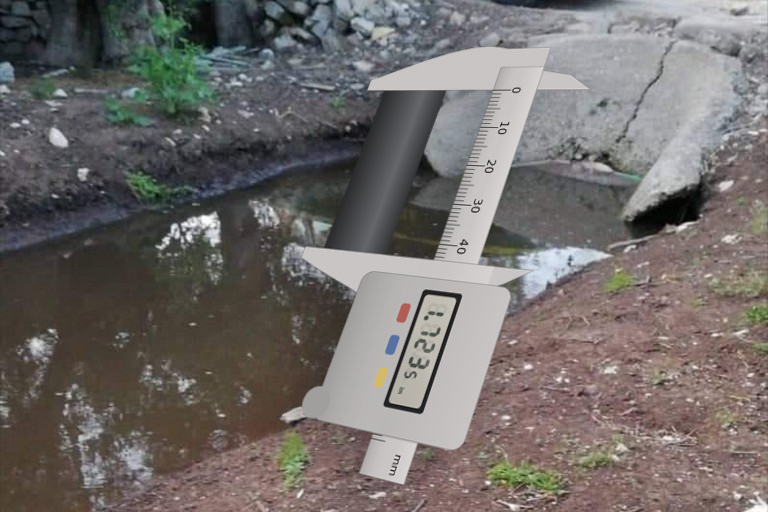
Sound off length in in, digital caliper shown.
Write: 1.7235 in
